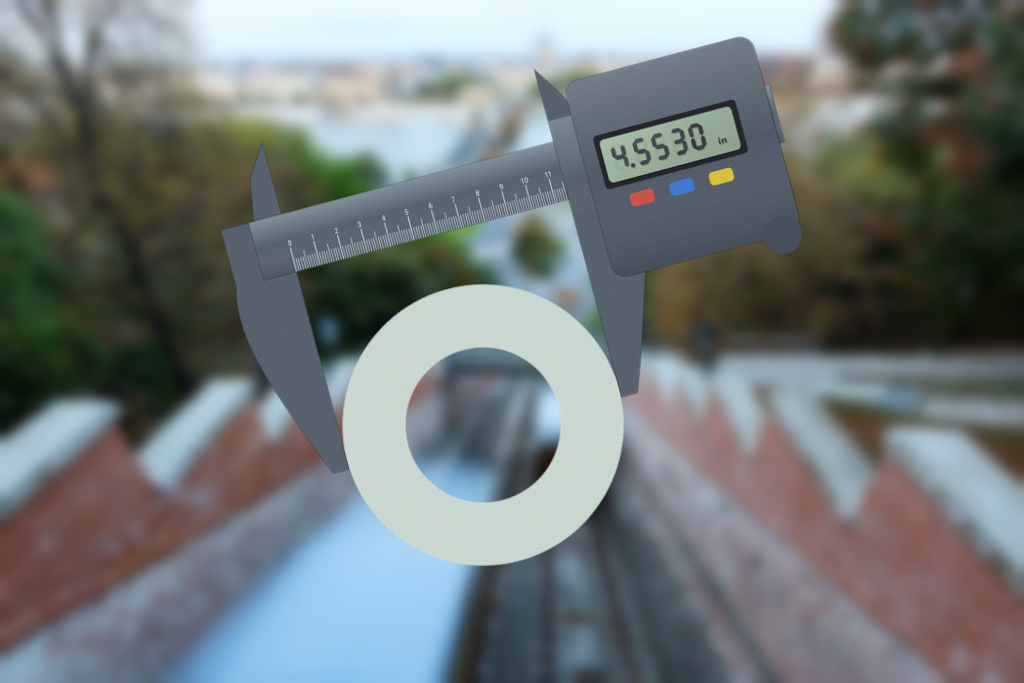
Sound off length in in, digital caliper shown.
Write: 4.5530 in
